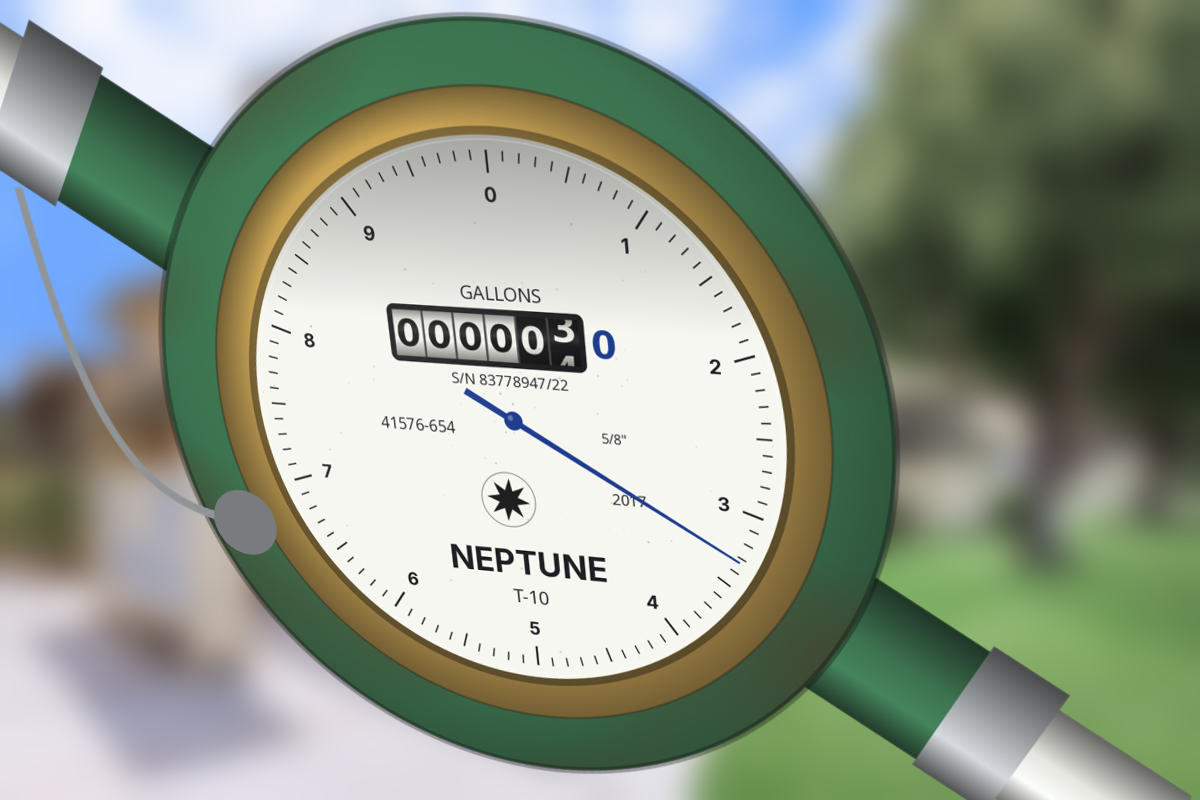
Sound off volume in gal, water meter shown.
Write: 33.3 gal
